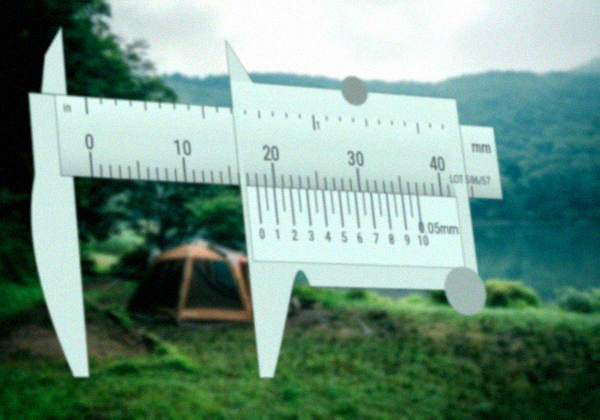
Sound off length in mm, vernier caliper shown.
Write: 18.0 mm
